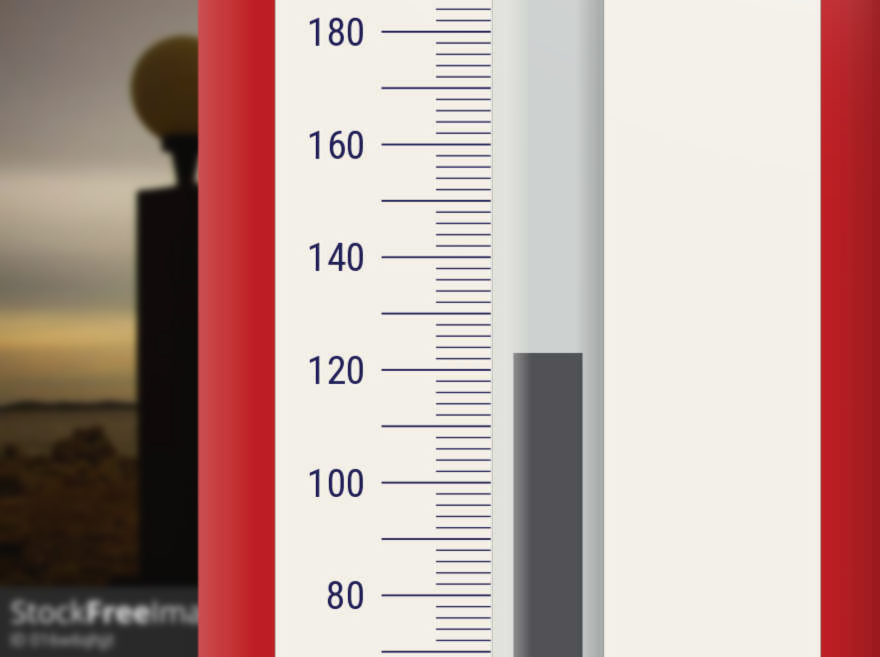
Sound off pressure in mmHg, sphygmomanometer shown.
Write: 123 mmHg
